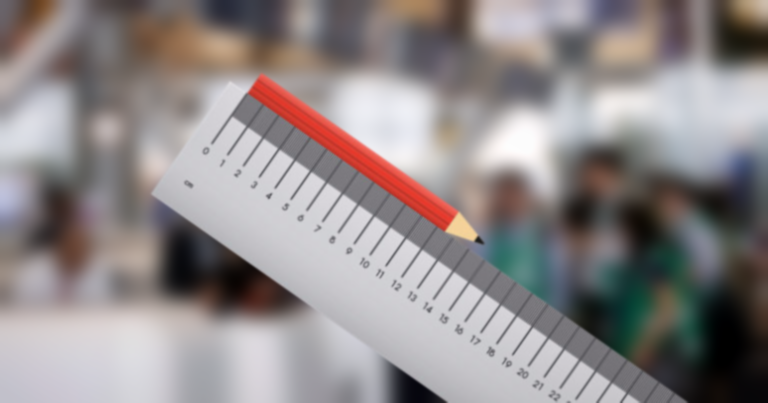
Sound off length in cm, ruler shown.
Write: 14.5 cm
